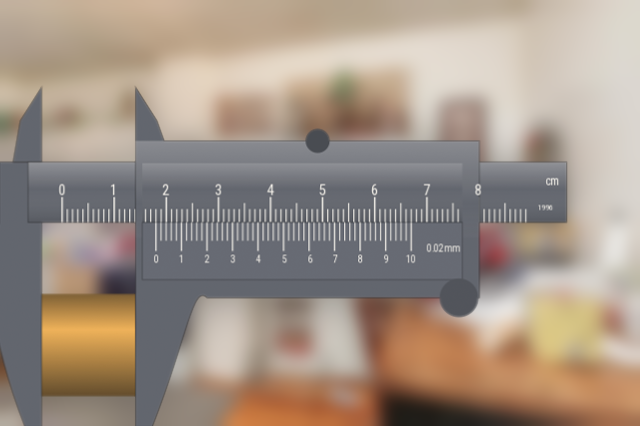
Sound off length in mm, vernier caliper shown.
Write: 18.0 mm
